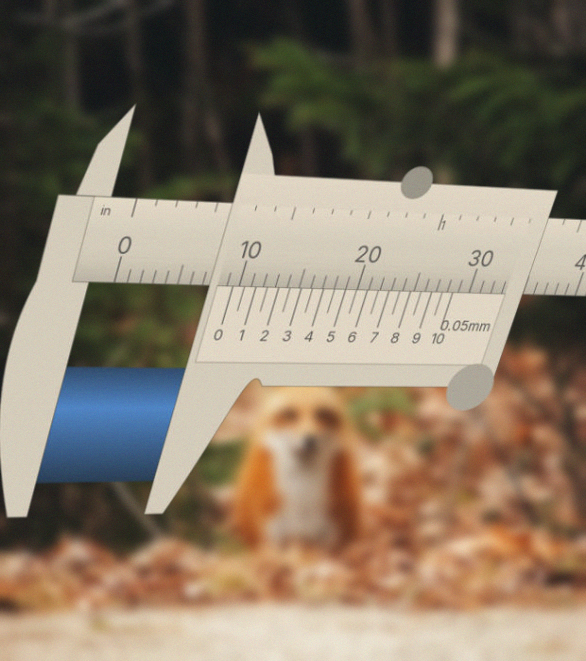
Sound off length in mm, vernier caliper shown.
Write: 9.5 mm
